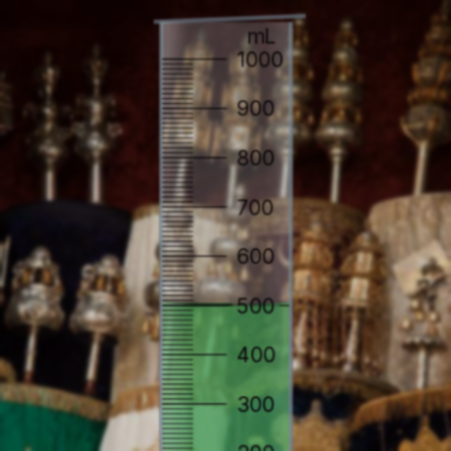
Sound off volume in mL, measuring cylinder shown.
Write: 500 mL
